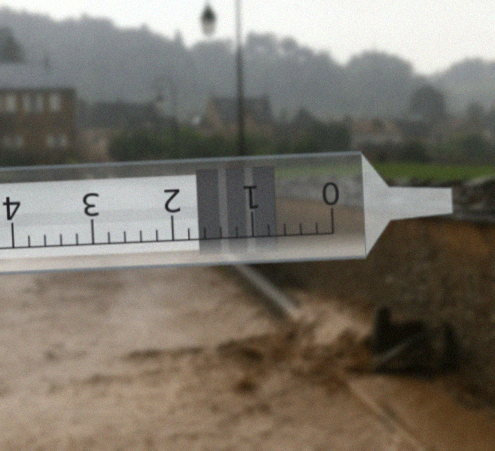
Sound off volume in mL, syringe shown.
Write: 0.7 mL
